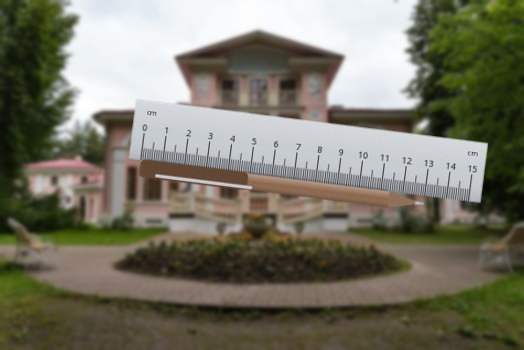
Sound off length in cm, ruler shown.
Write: 13 cm
